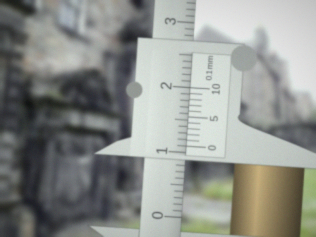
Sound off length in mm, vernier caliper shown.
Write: 11.0 mm
